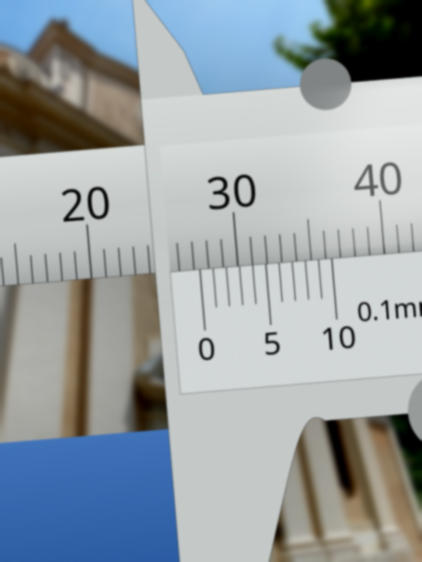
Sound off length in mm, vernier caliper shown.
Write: 27.4 mm
